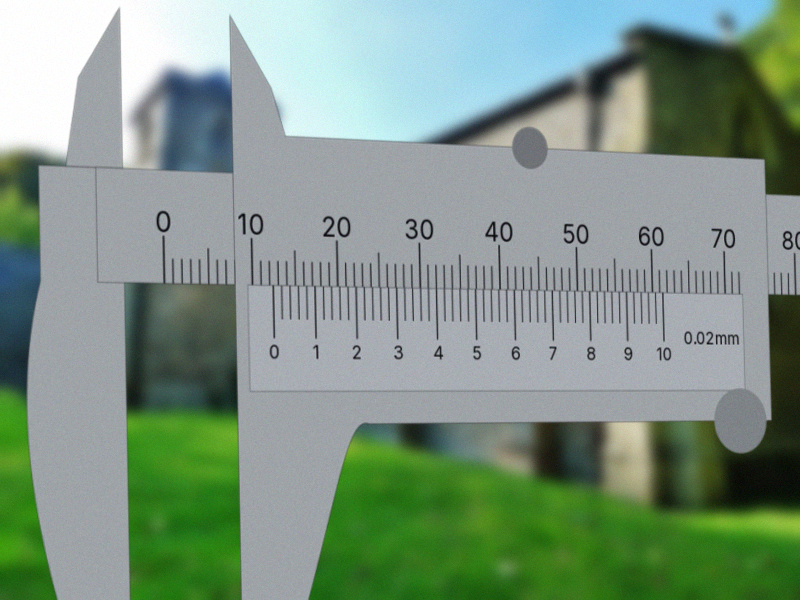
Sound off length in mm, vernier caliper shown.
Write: 12.4 mm
